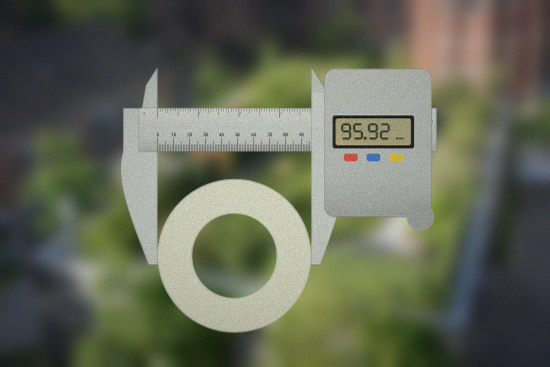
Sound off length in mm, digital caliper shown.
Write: 95.92 mm
